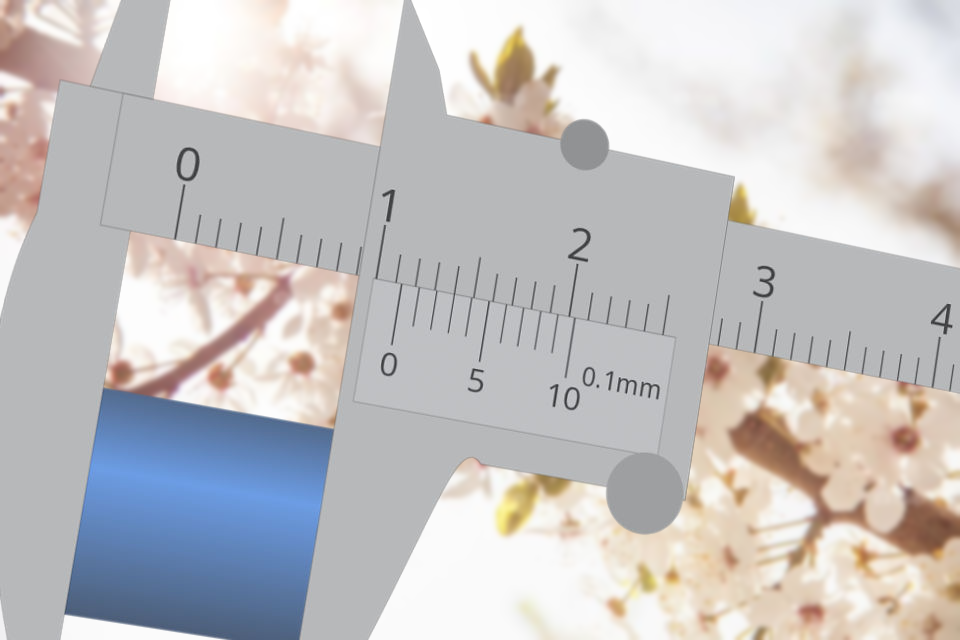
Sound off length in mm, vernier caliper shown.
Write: 11.3 mm
